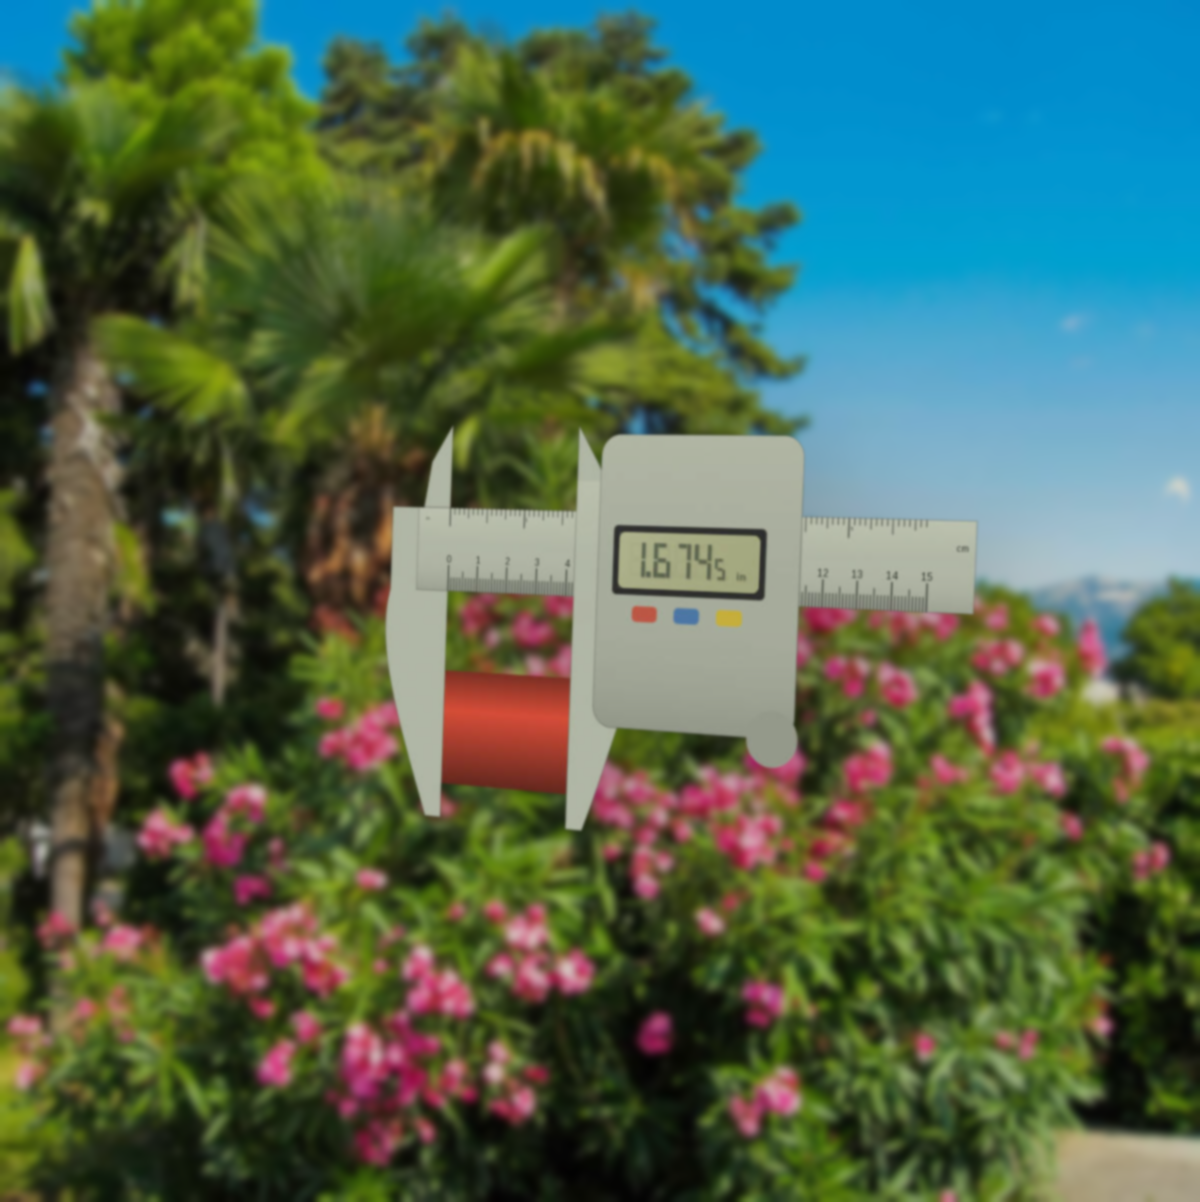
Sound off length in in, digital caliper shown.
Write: 1.6745 in
